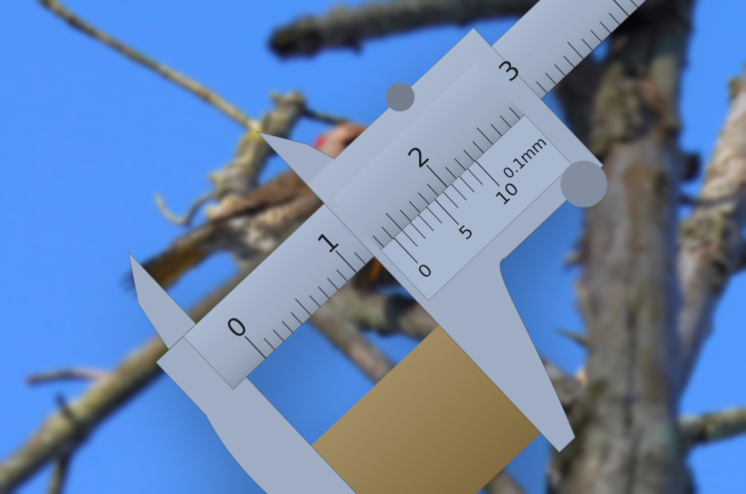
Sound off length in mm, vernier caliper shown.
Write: 14.1 mm
